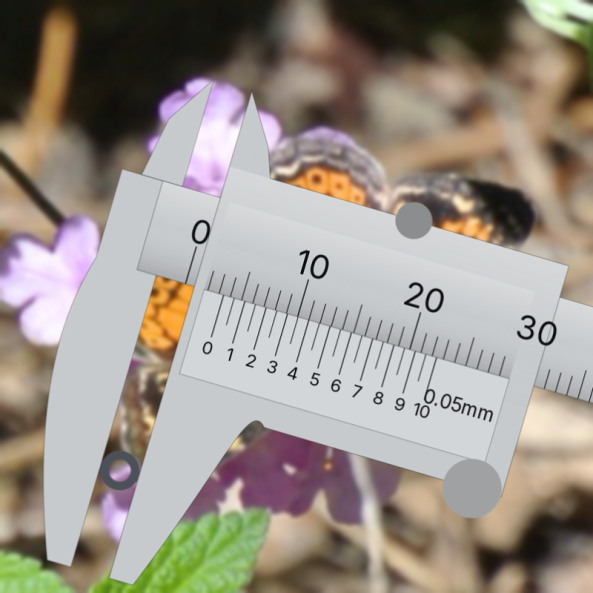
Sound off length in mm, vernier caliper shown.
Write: 3.4 mm
